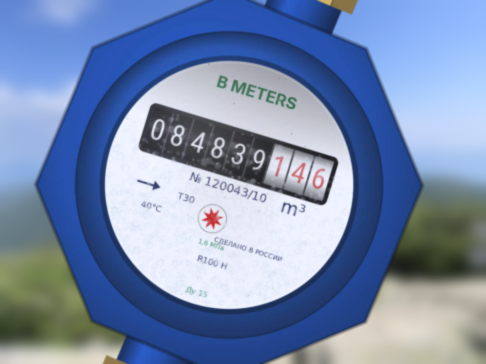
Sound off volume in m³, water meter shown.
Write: 84839.146 m³
